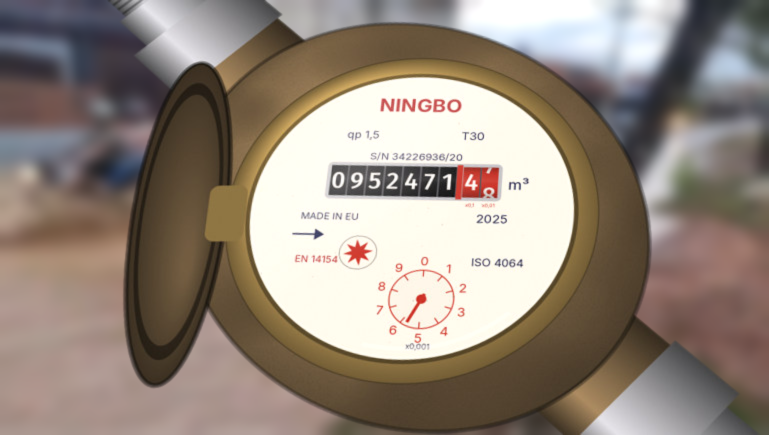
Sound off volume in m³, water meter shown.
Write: 952471.475 m³
